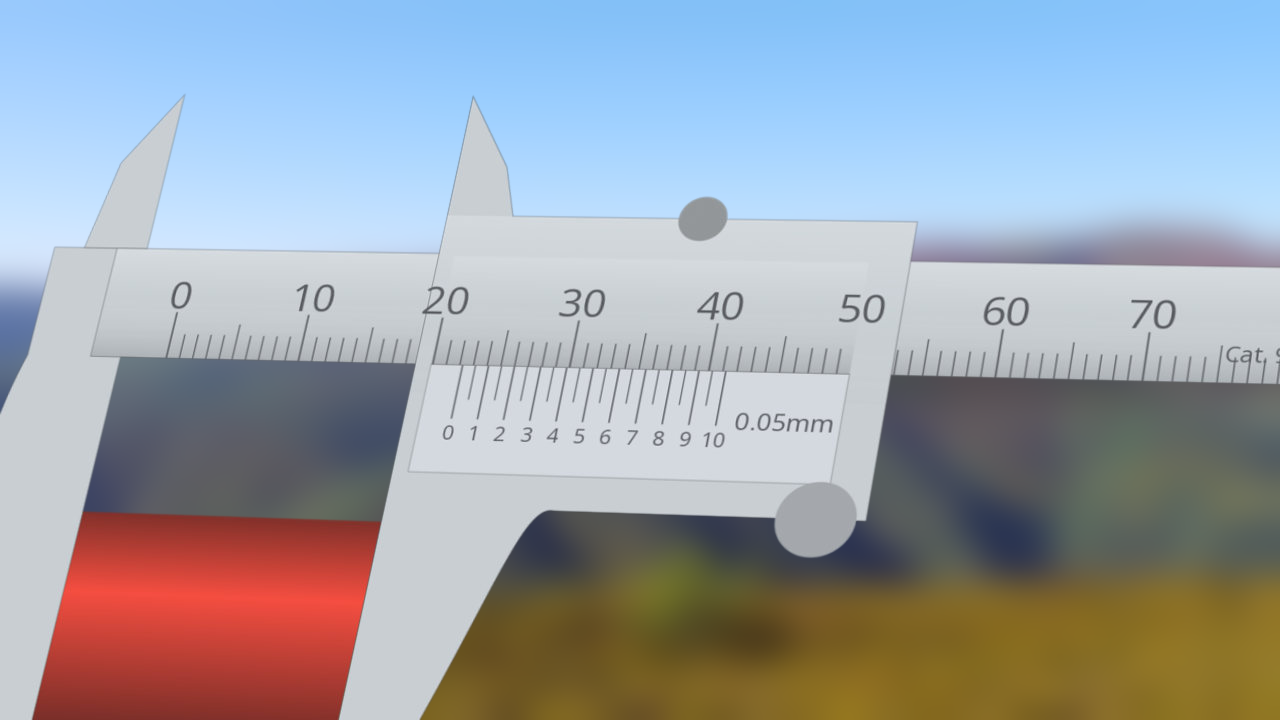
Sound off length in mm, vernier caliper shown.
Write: 22.2 mm
